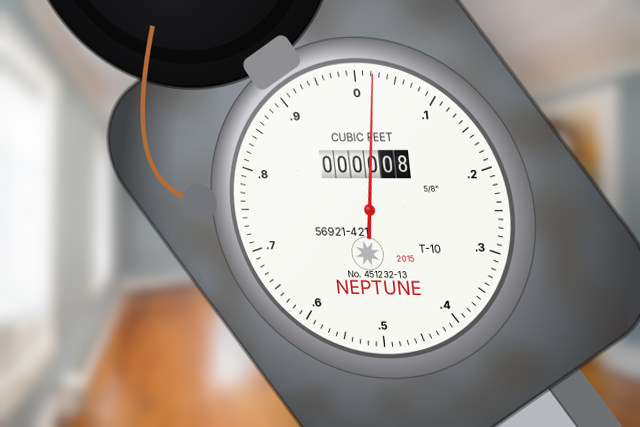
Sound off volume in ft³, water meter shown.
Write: 8.02 ft³
